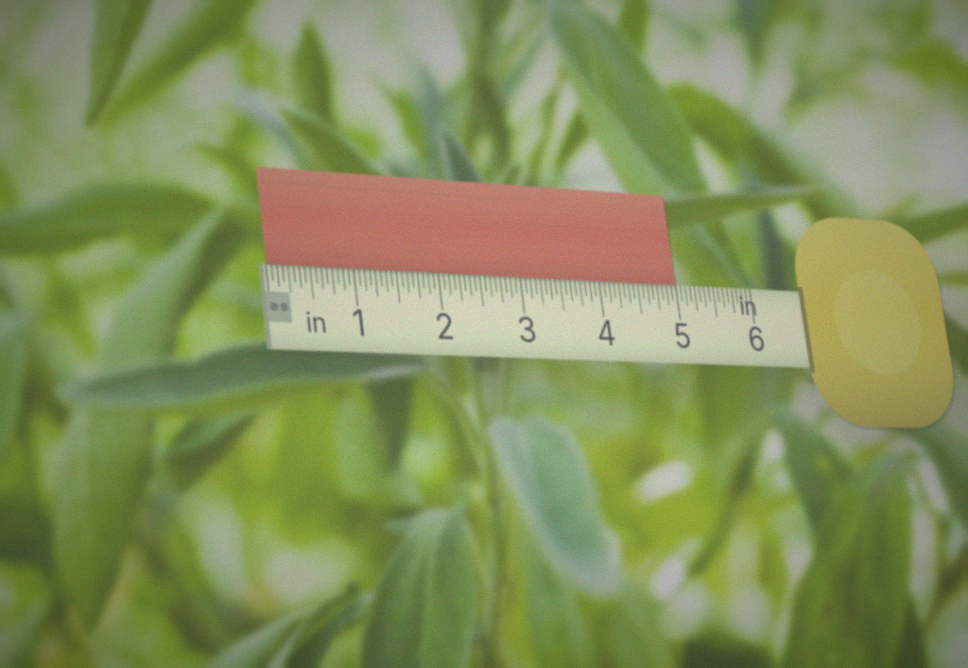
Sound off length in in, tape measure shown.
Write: 5 in
